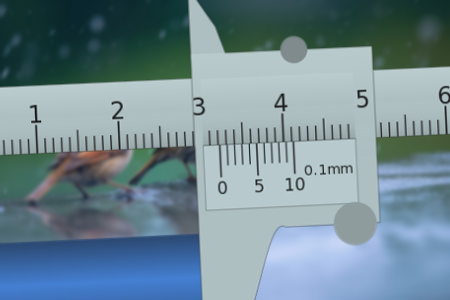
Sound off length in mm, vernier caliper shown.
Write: 32.2 mm
